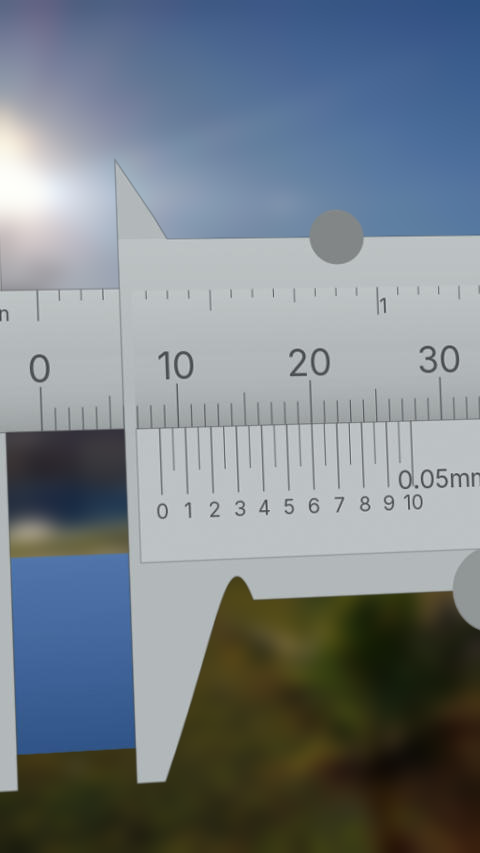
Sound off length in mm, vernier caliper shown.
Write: 8.6 mm
